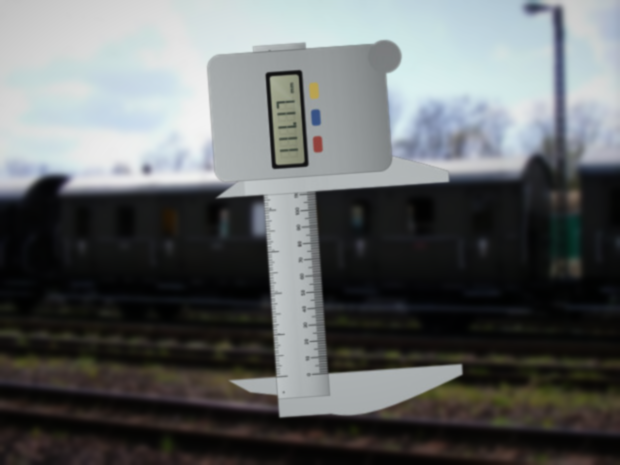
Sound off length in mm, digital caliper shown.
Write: 111.17 mm
